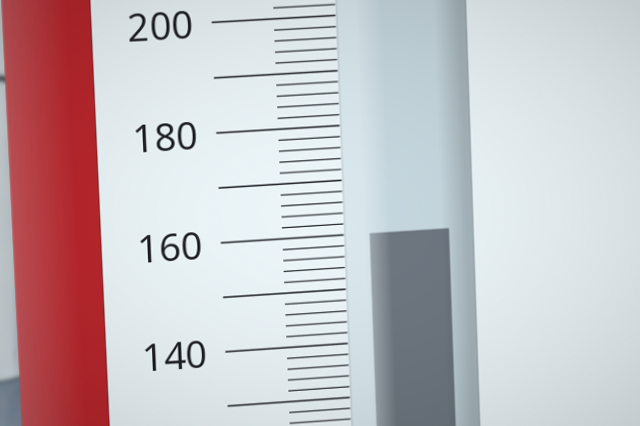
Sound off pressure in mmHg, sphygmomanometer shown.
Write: 160 mmHg
